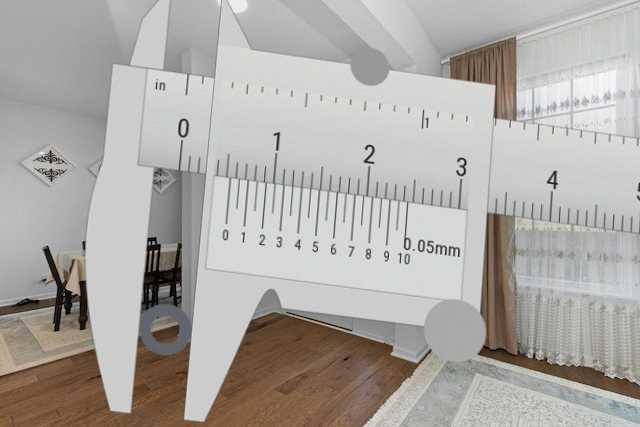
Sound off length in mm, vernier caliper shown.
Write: 5.4 mm
